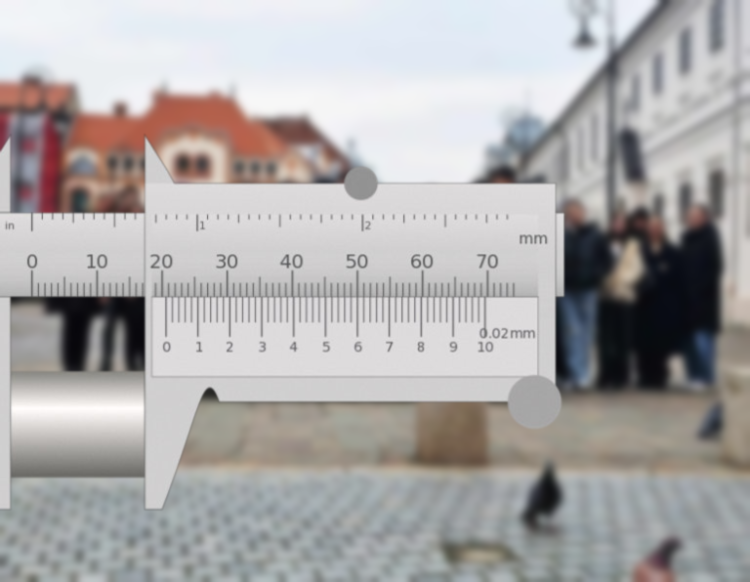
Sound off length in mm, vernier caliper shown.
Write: 20.6 mm
